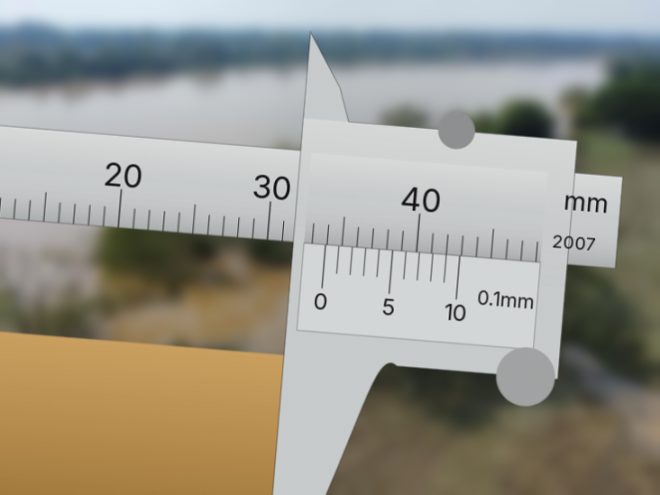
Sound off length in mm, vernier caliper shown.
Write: 33.9 mm
